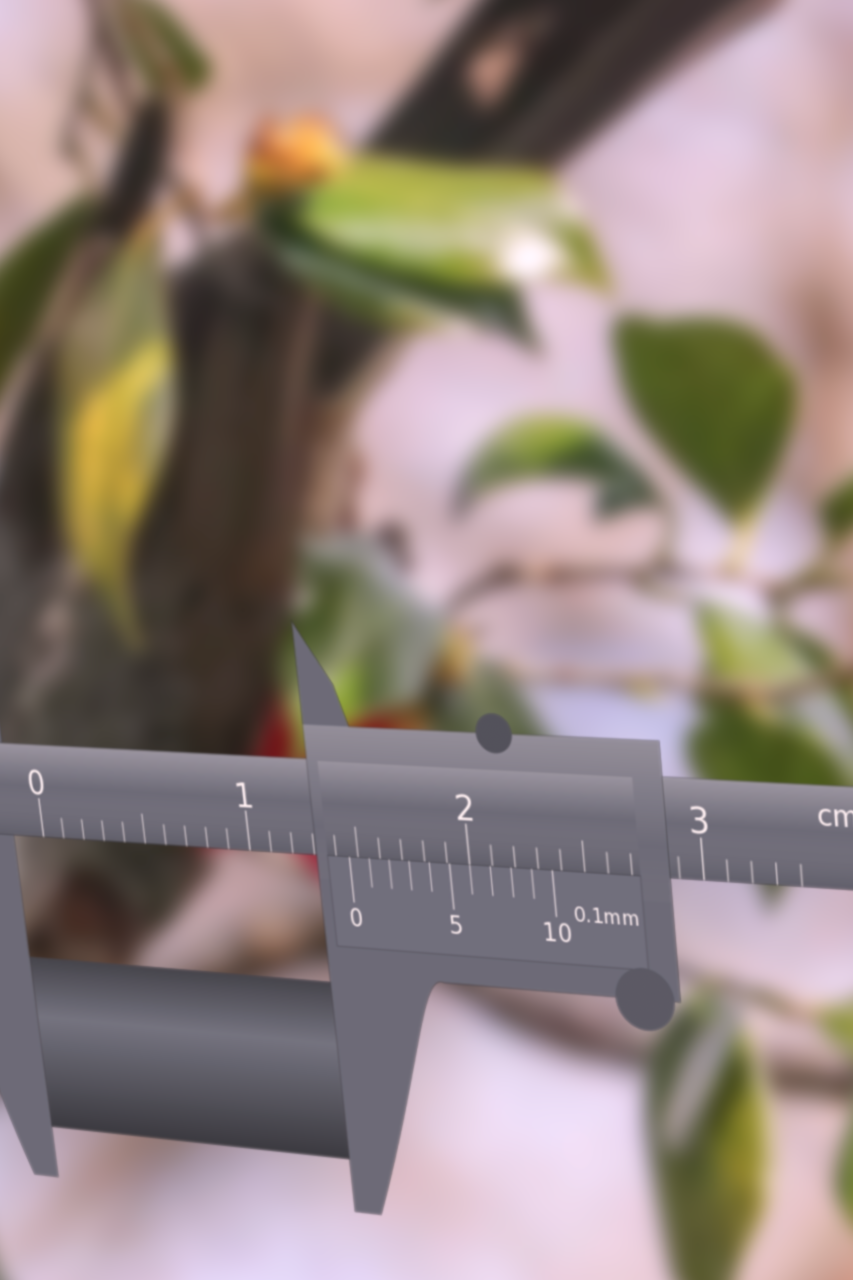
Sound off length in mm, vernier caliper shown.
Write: 14.6 mm
